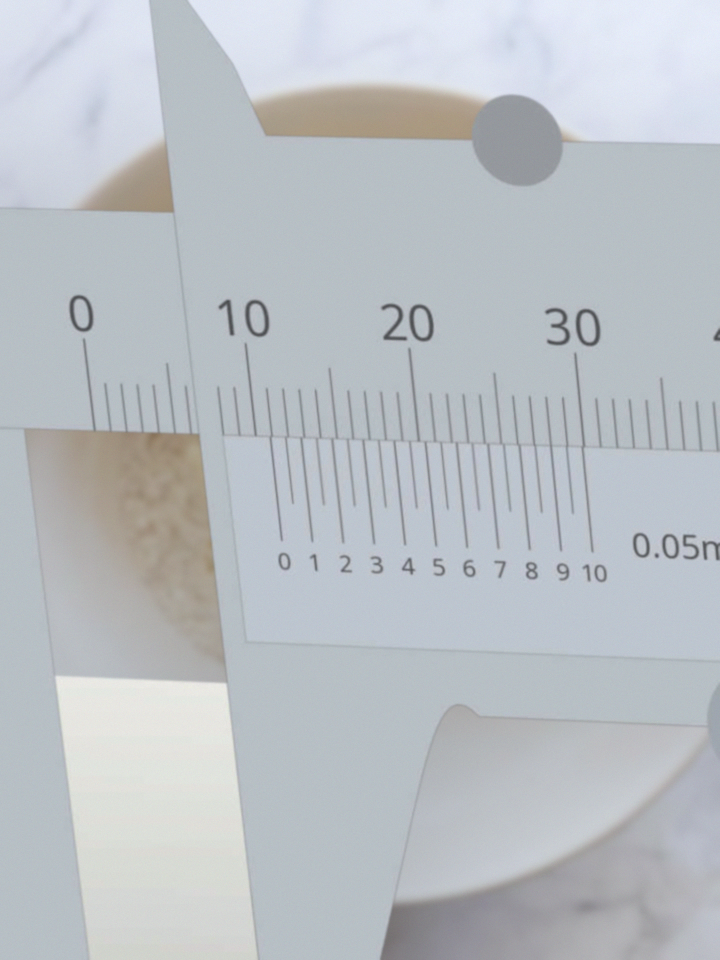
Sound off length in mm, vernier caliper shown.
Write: 10.9 mm
